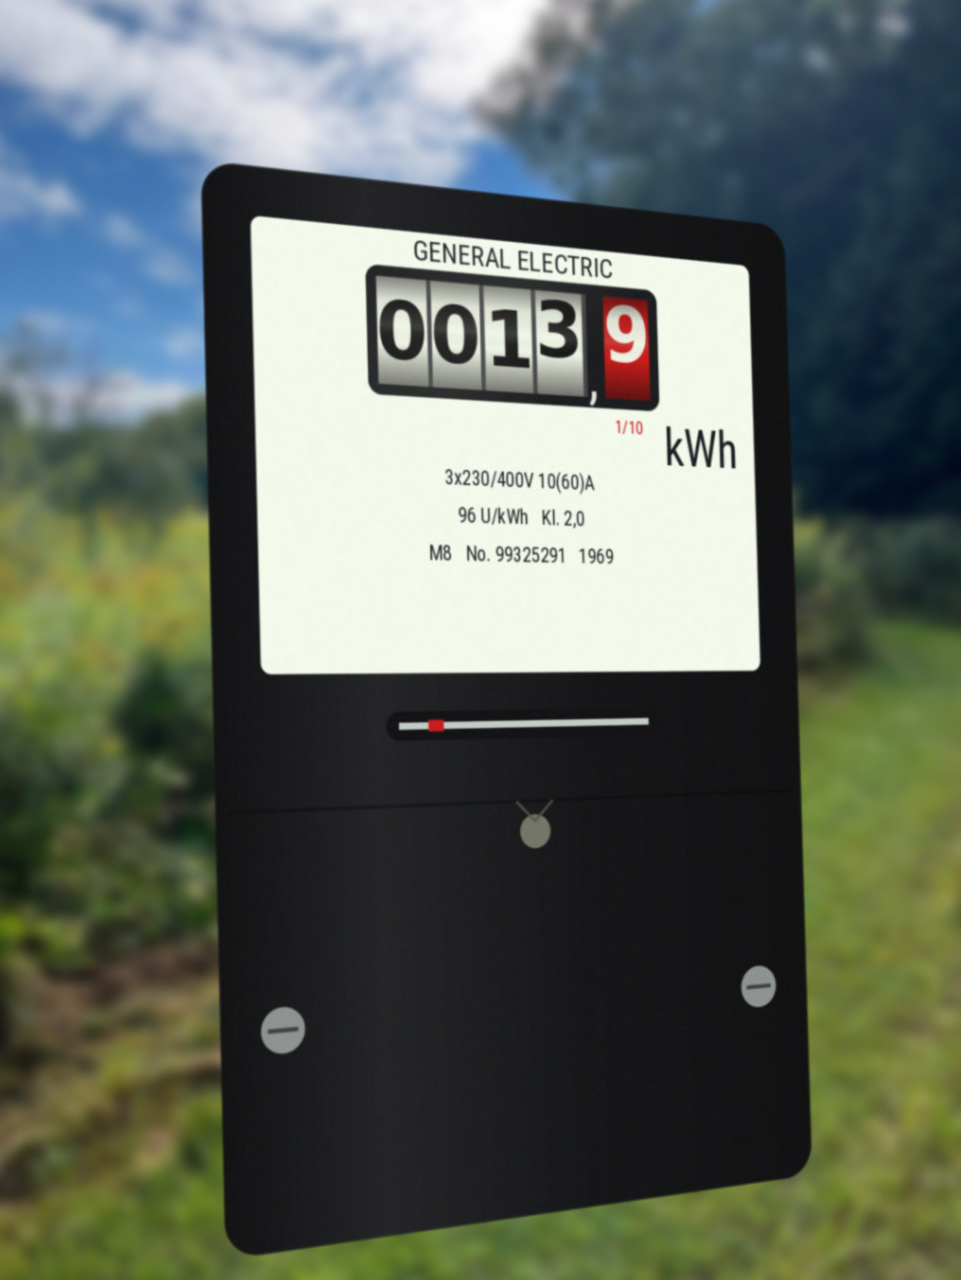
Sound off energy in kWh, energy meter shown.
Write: 13.9 kWh
